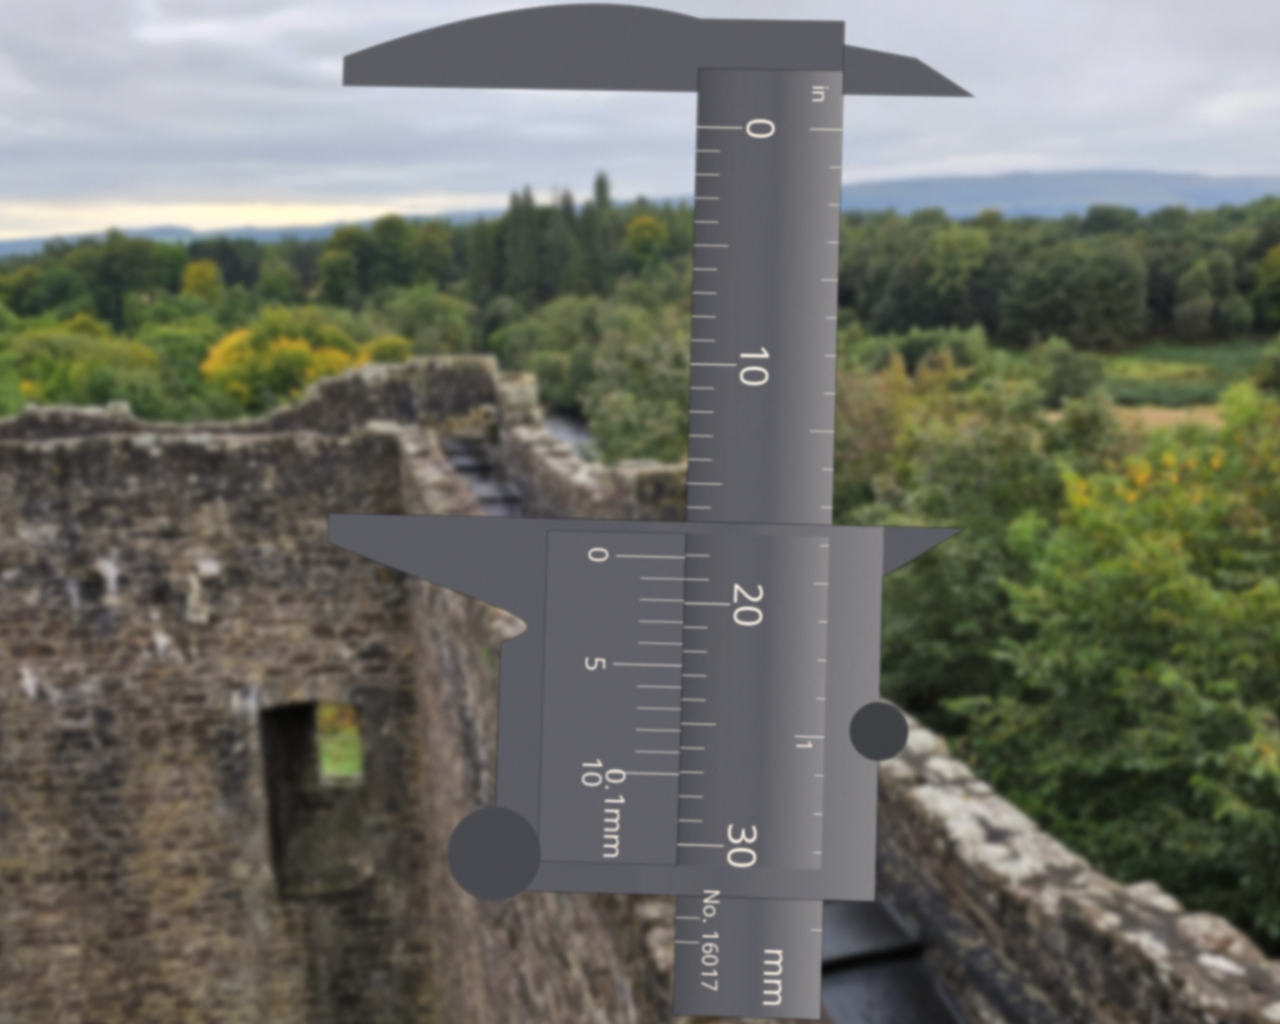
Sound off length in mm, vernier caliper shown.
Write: 18.1 mm
